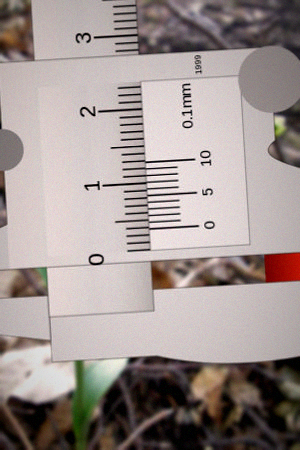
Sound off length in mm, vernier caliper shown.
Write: 3.8 mm
